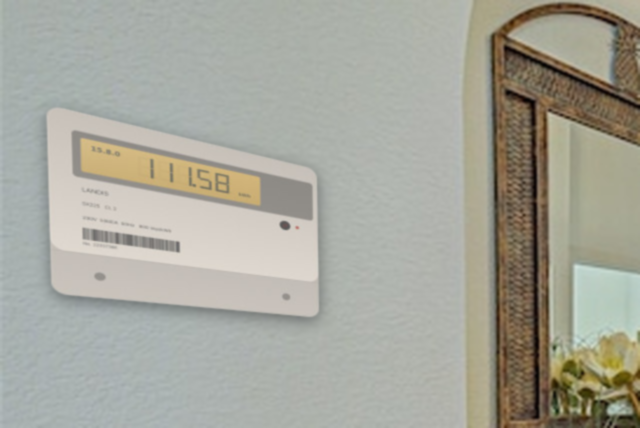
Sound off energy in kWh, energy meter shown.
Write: 111.58 kWh
